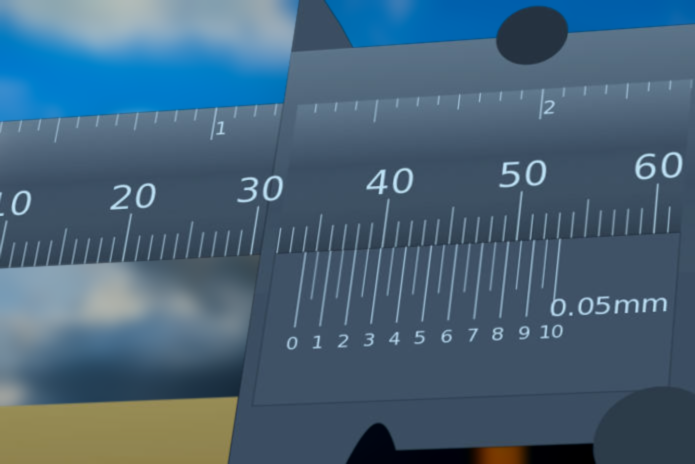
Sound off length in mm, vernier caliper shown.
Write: 34.2 mm
